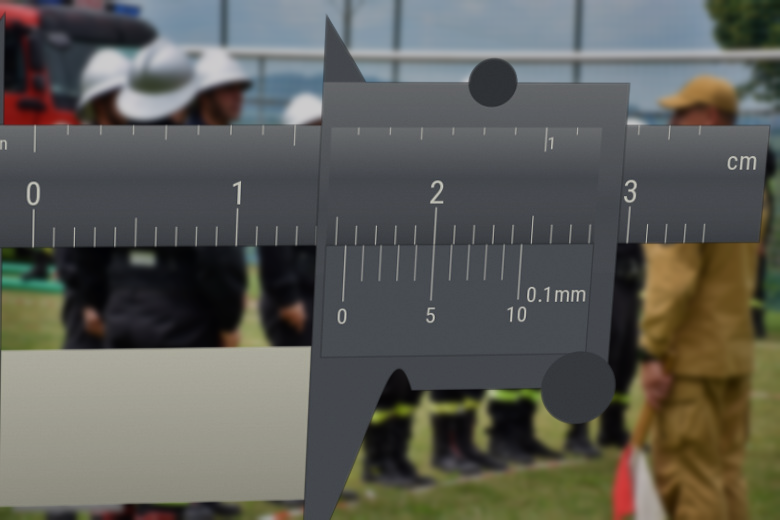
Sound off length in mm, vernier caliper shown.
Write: 15.5 mm
